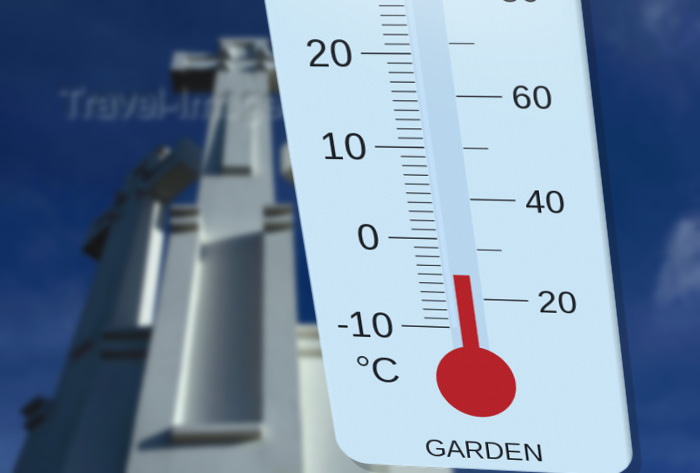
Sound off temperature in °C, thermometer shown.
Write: -4 °C
